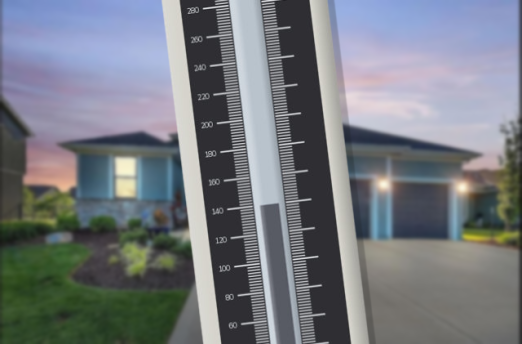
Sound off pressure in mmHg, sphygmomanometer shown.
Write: 140 mmHg
